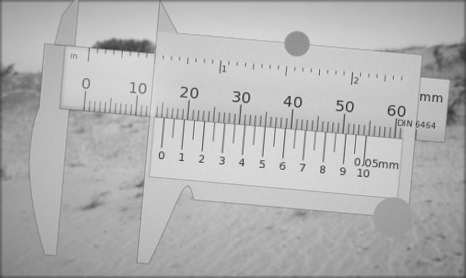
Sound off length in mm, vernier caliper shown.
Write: 15.5 mm
